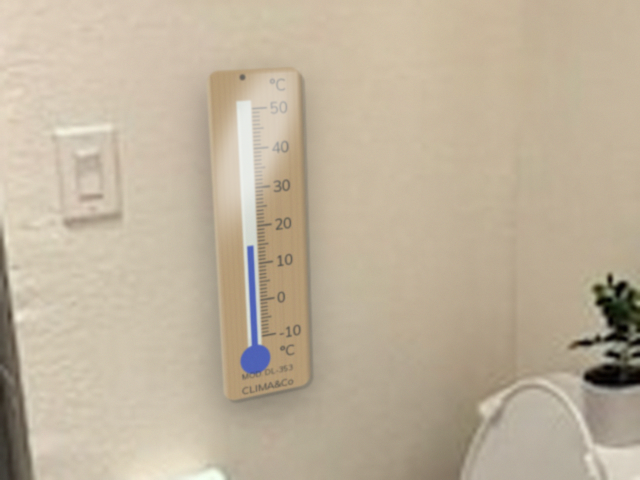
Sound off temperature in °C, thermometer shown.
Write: 15 °C
